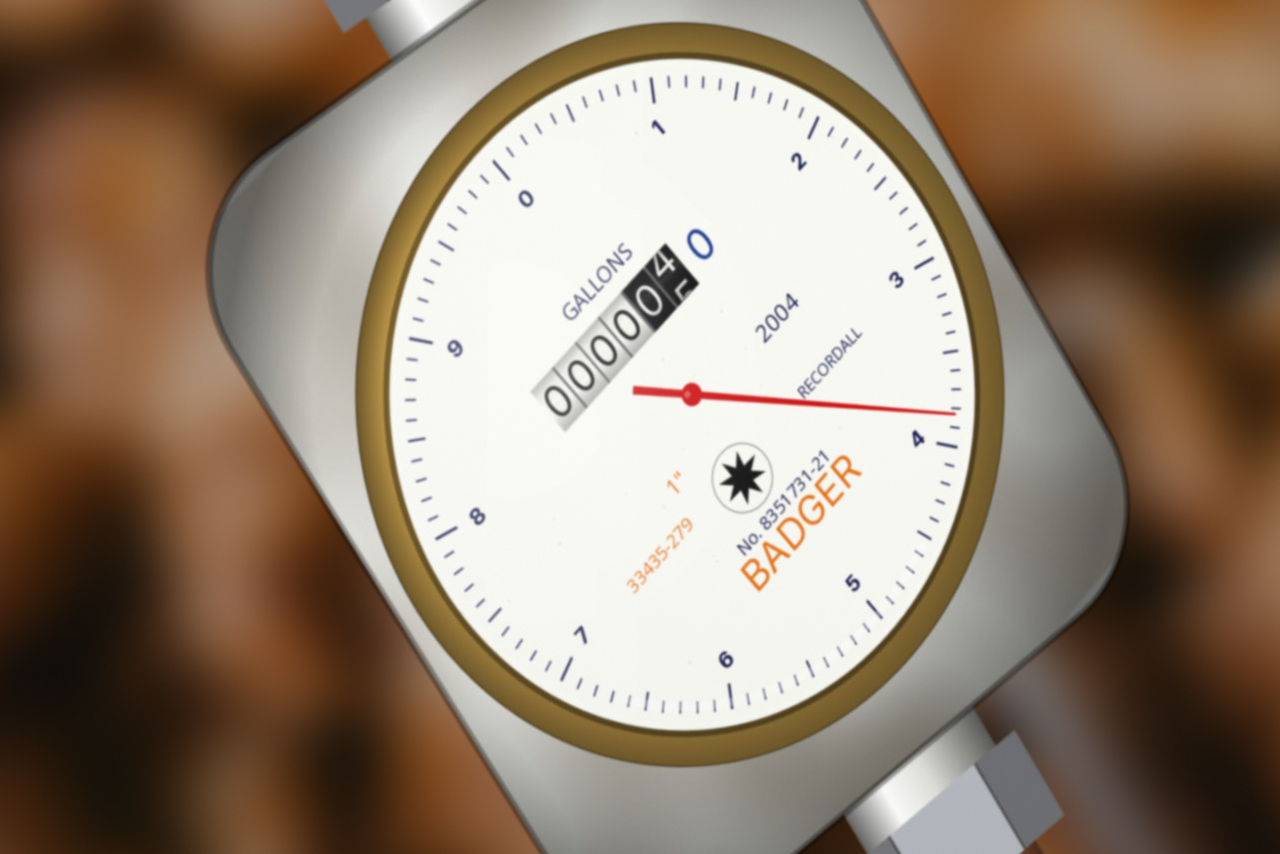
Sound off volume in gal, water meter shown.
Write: 43.8 gal
